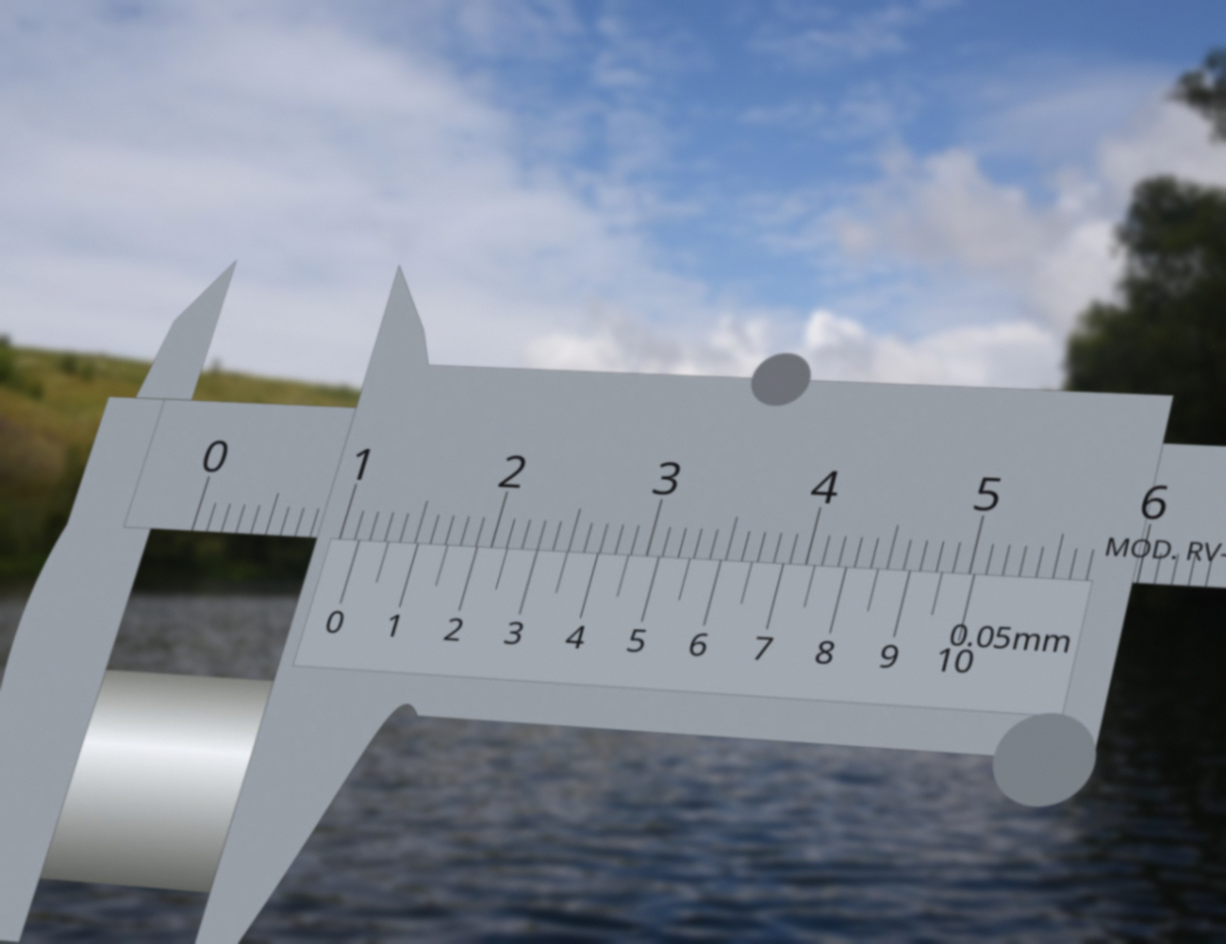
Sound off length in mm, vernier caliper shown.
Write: 11.3 mm
